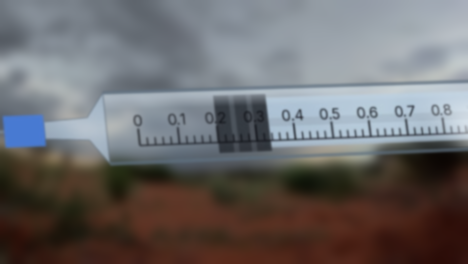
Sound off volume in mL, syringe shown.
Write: 0.2 mL
